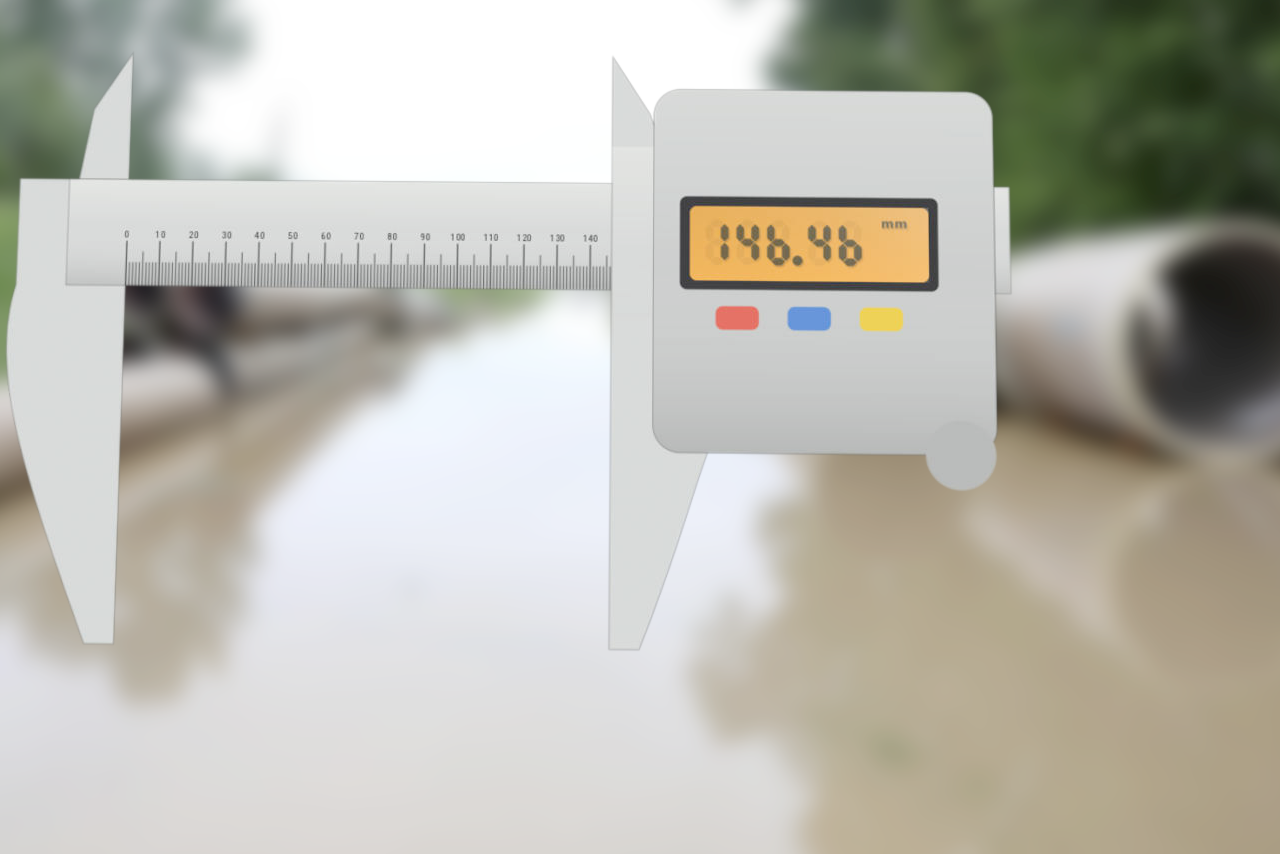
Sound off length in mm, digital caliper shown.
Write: 146.46 mm
